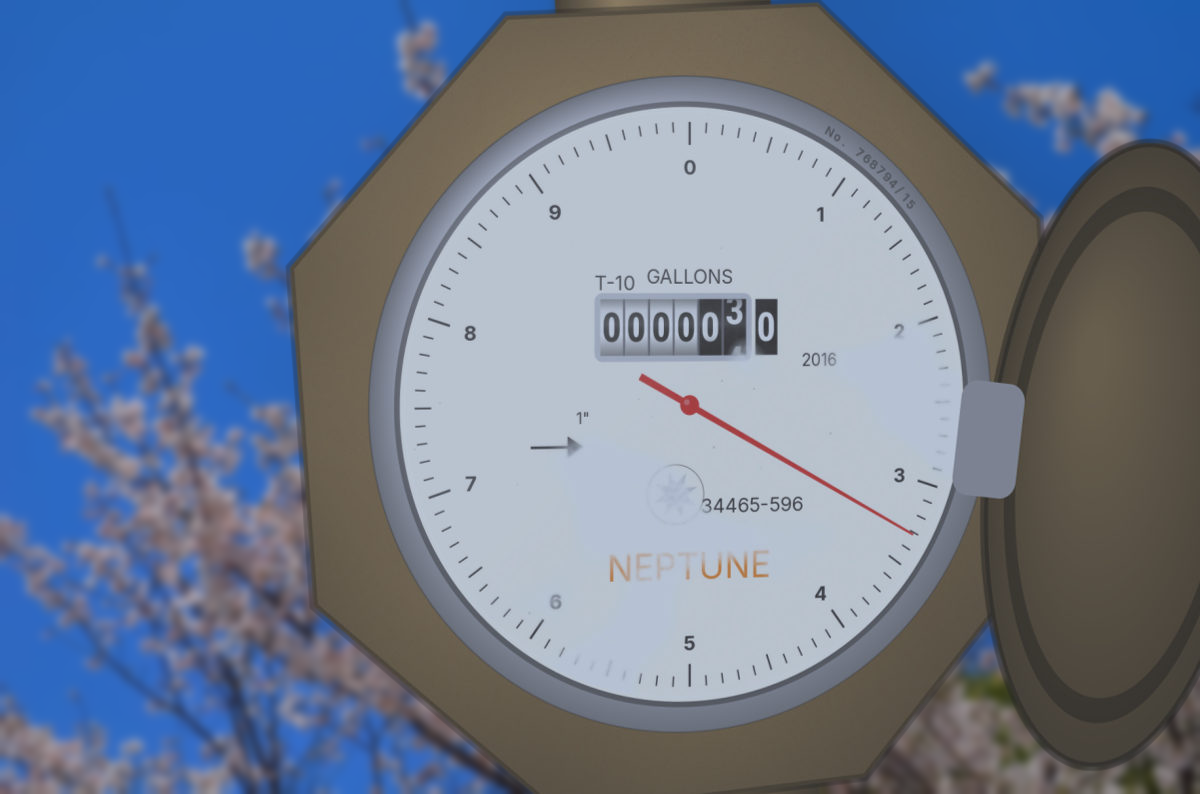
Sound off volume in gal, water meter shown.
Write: 33.3 gal
